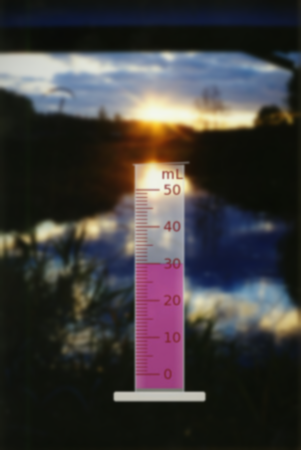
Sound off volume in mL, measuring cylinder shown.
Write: 30 mL
